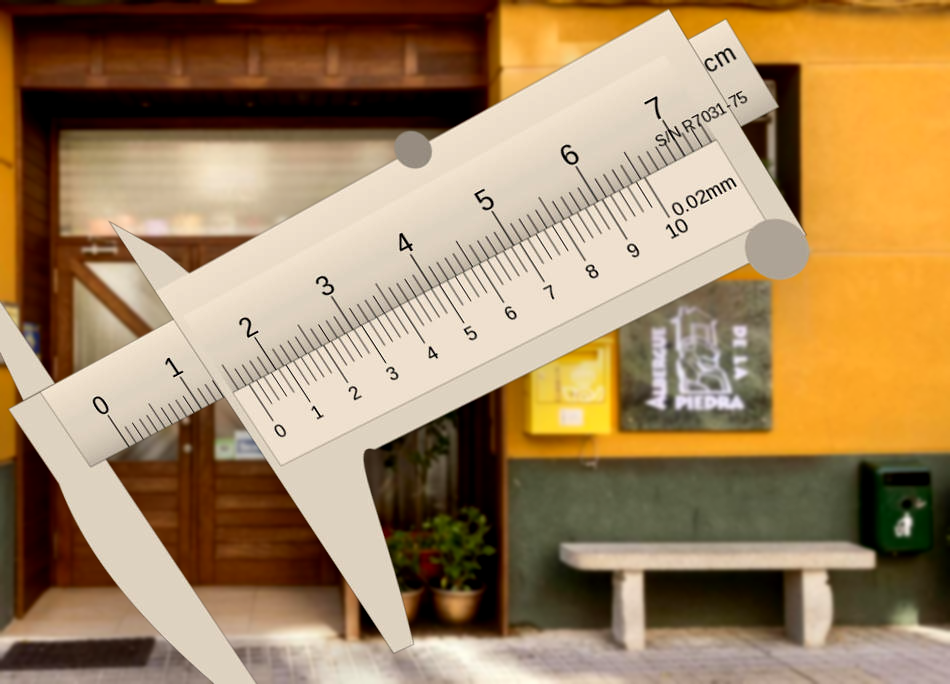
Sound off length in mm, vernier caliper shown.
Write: 16.4 mm
